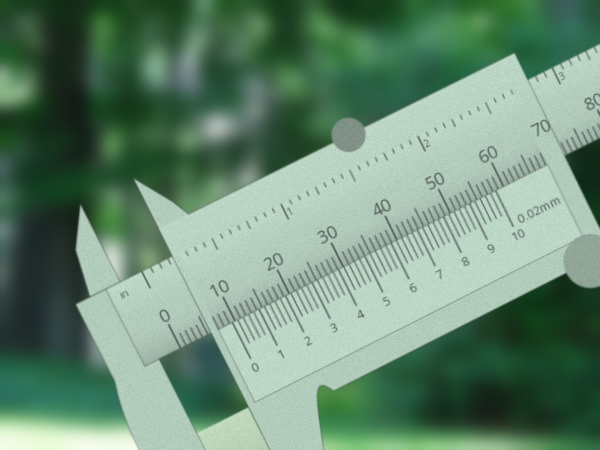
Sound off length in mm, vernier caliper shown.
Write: 9.5 mm
